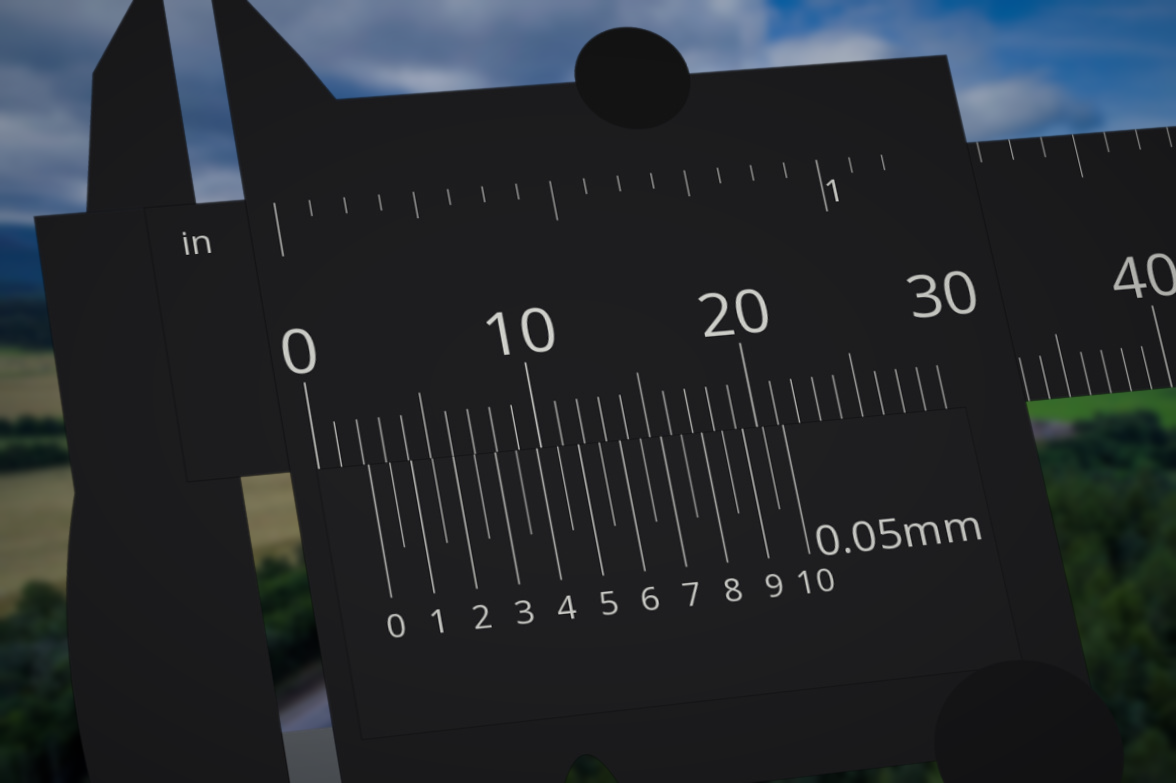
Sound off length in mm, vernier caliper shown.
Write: 2.2 mm
